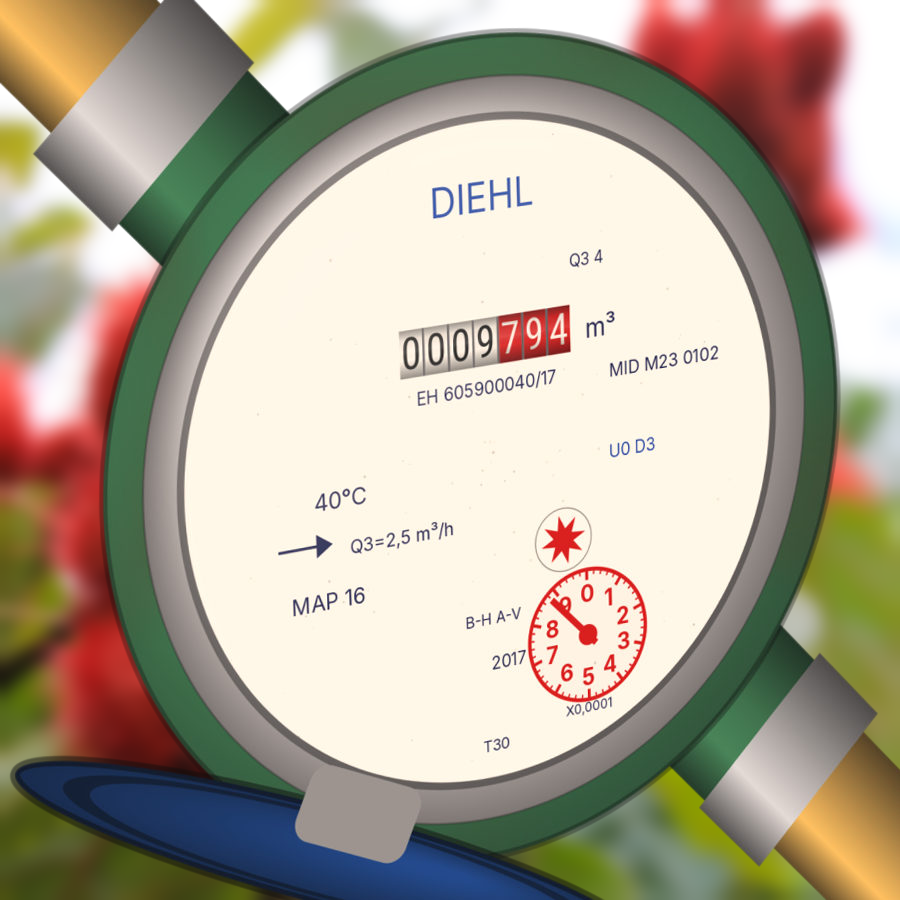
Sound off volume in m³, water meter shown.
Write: 9.7948 m³
